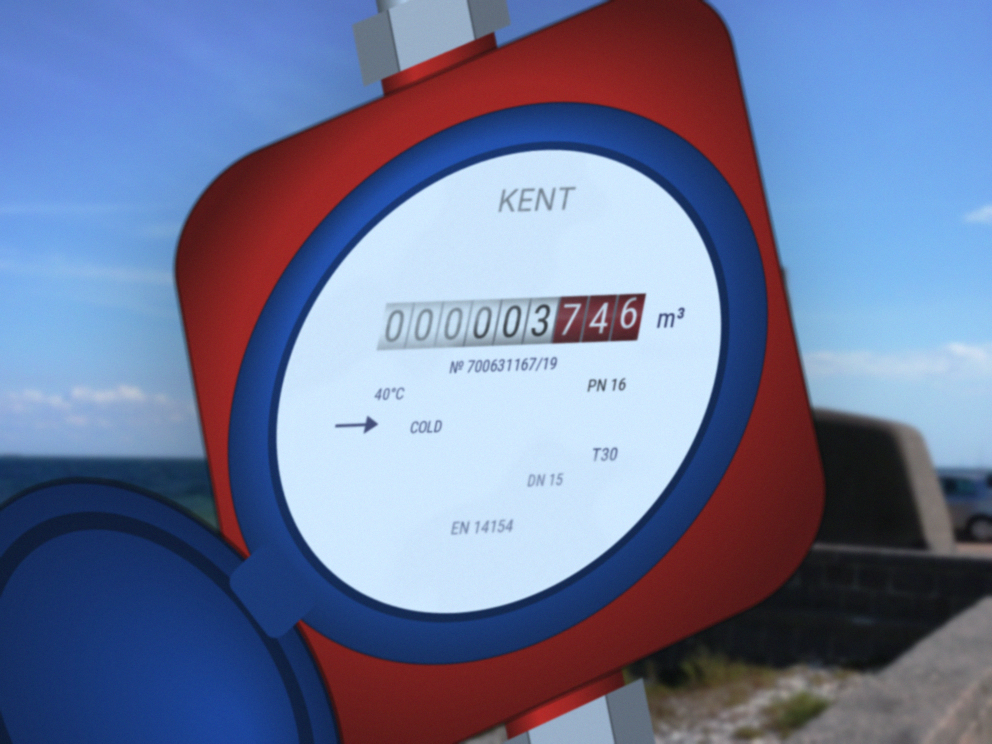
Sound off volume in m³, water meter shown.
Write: 3.746 m³
